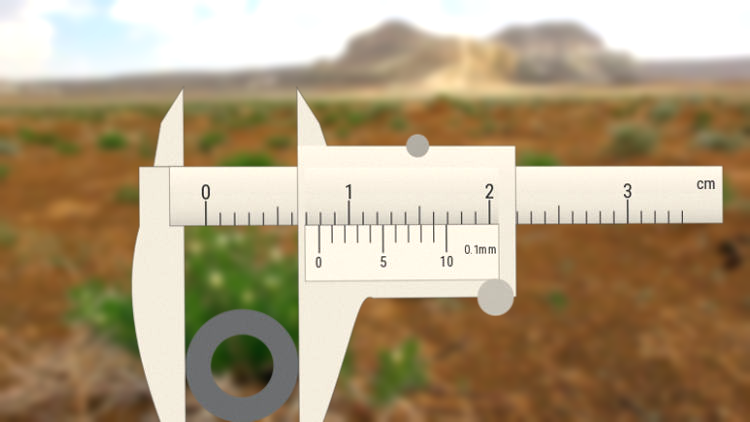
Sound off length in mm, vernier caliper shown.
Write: 7.9 mm
